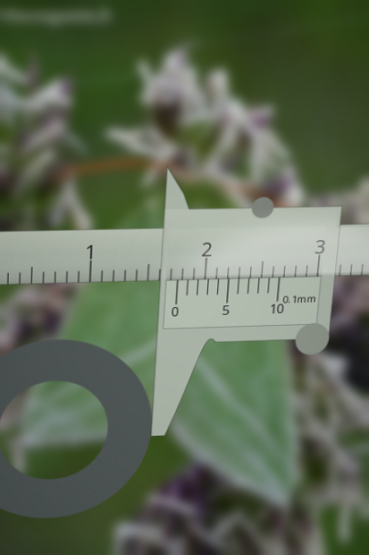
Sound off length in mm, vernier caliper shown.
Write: 17.6 mm
